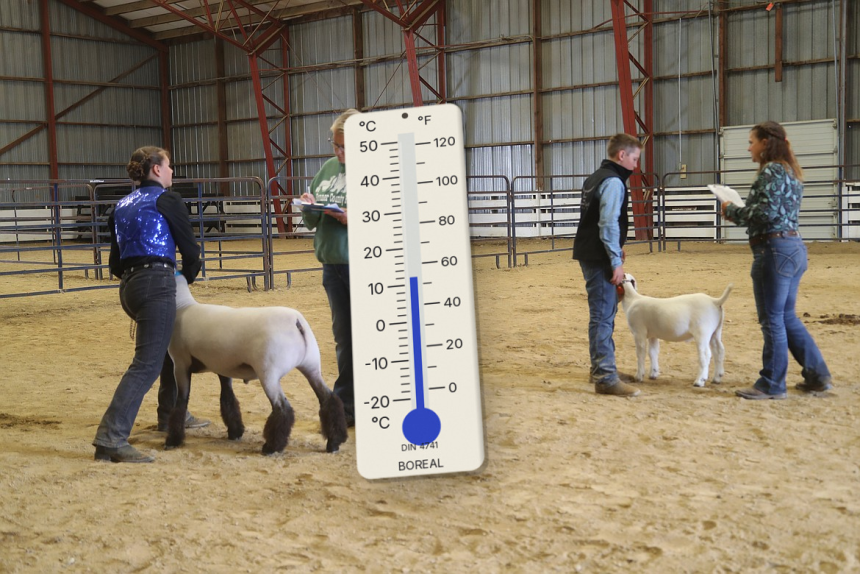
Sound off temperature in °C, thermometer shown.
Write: 12 °C
